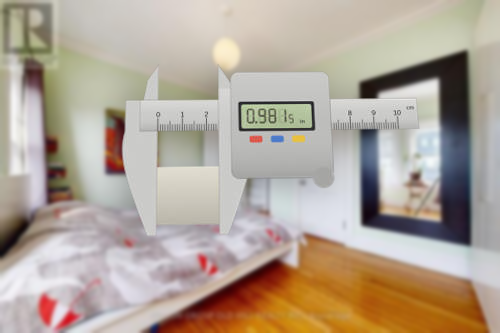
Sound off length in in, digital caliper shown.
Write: 0.9815 in
